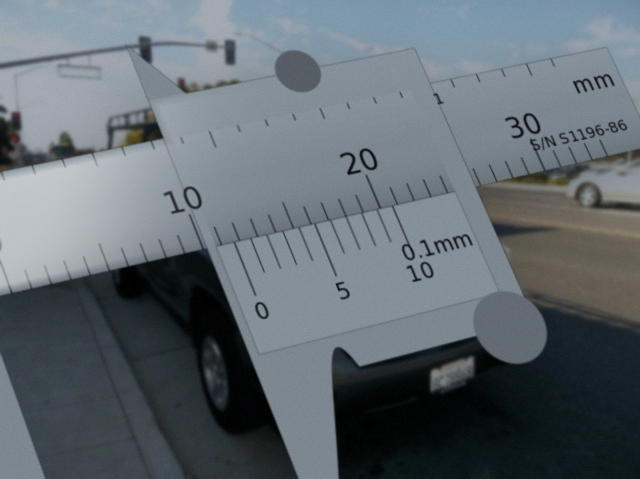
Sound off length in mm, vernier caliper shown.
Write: 11.7 mm
